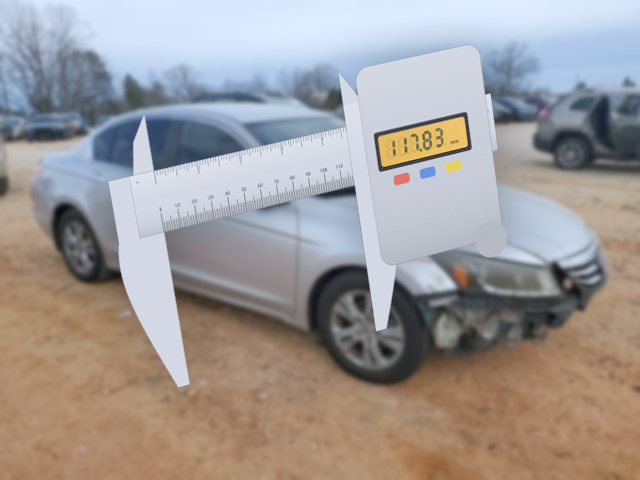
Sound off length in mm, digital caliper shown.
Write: 117.83 mm
